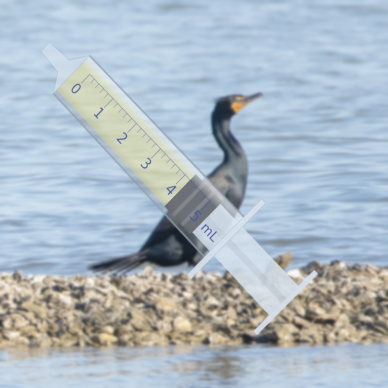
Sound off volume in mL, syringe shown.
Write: 4.2 mL
